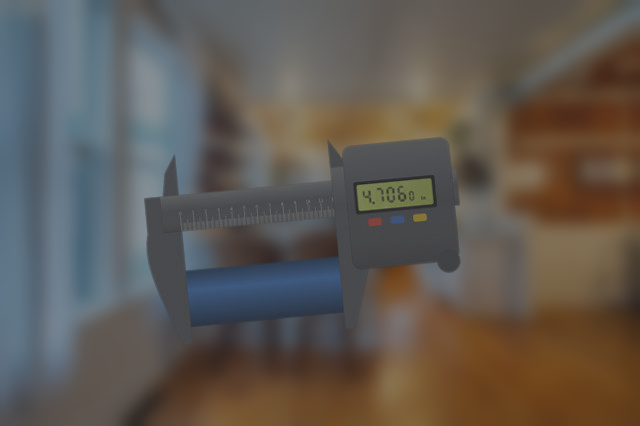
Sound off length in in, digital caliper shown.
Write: 4.7060 in
